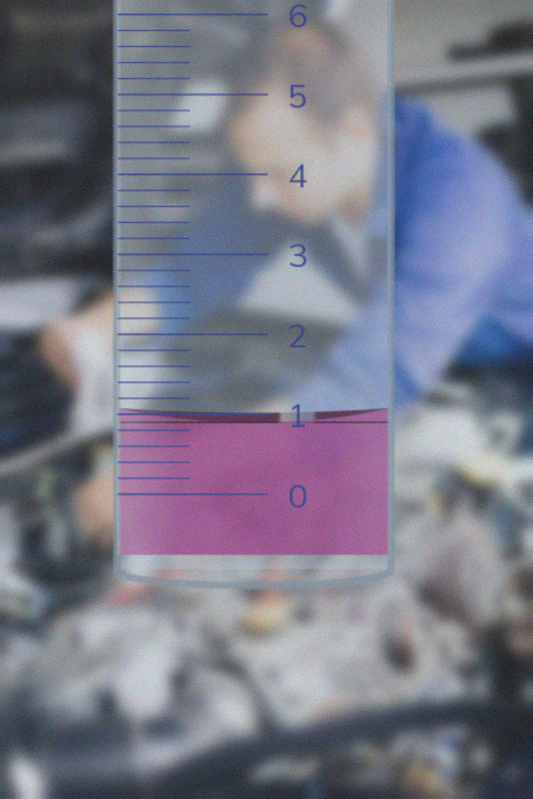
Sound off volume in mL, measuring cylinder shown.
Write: 0.9 mL
